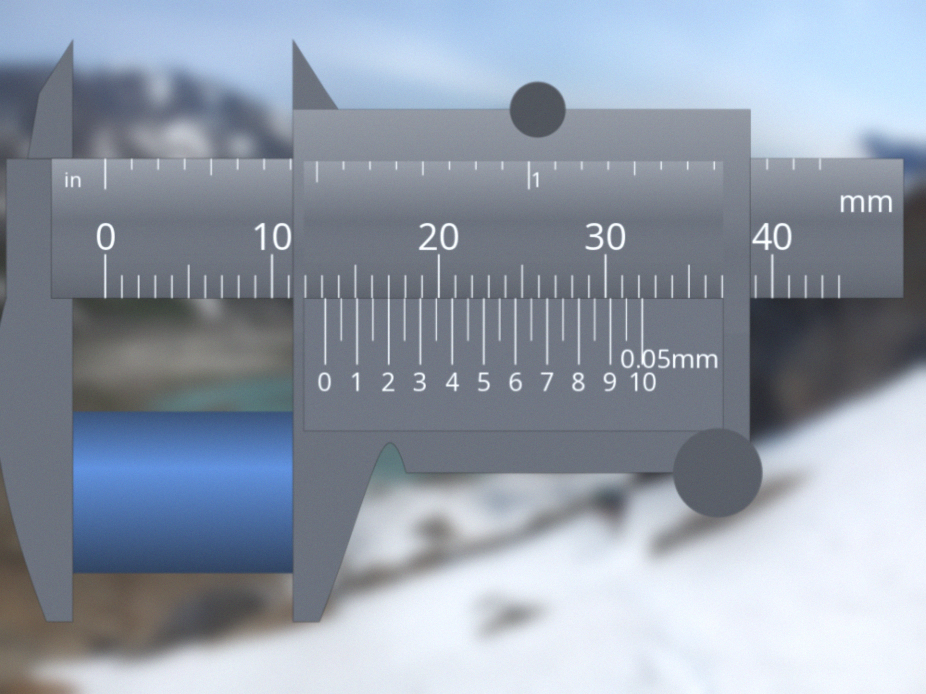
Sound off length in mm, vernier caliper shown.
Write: 13.2 mm
